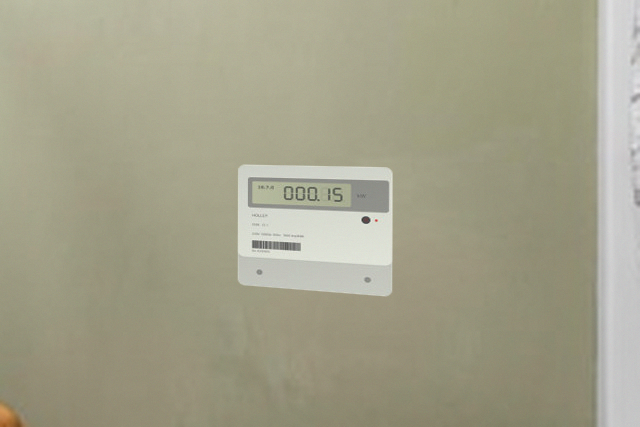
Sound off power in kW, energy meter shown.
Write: 0.15 kW
